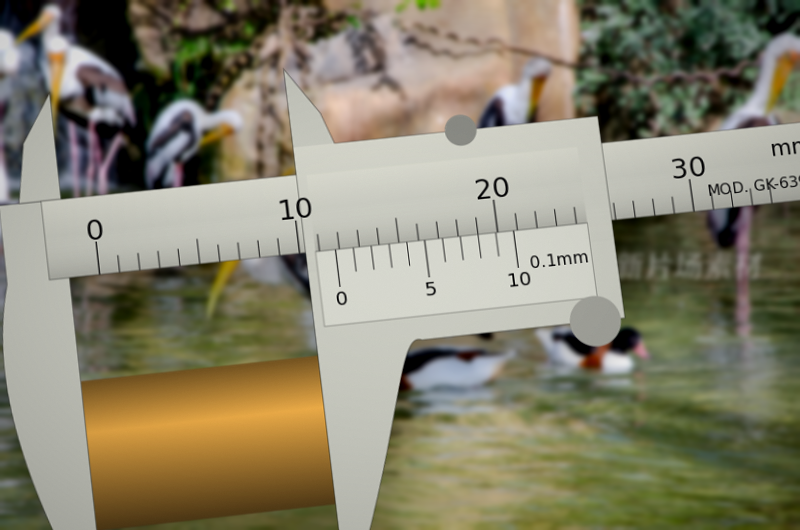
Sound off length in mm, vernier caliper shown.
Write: 11.8 mm
